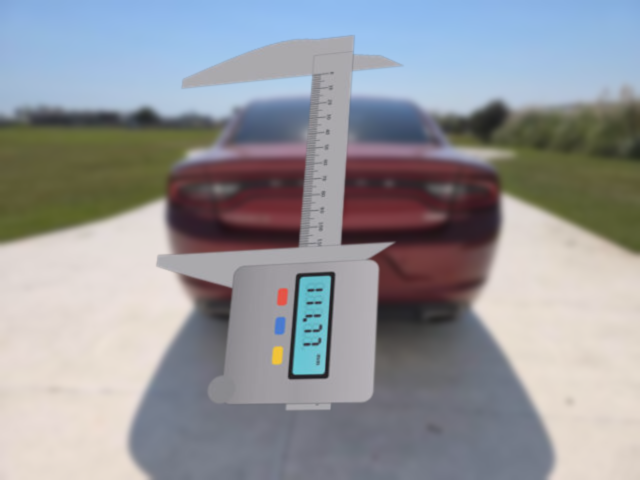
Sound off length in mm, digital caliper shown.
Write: 111.77 mm
